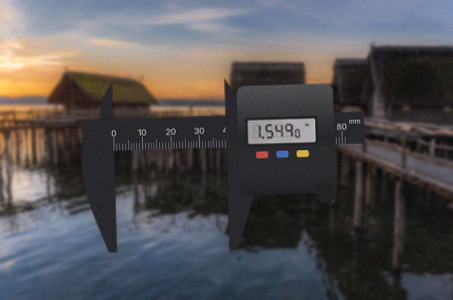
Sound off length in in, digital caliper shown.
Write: 1.5490 in
